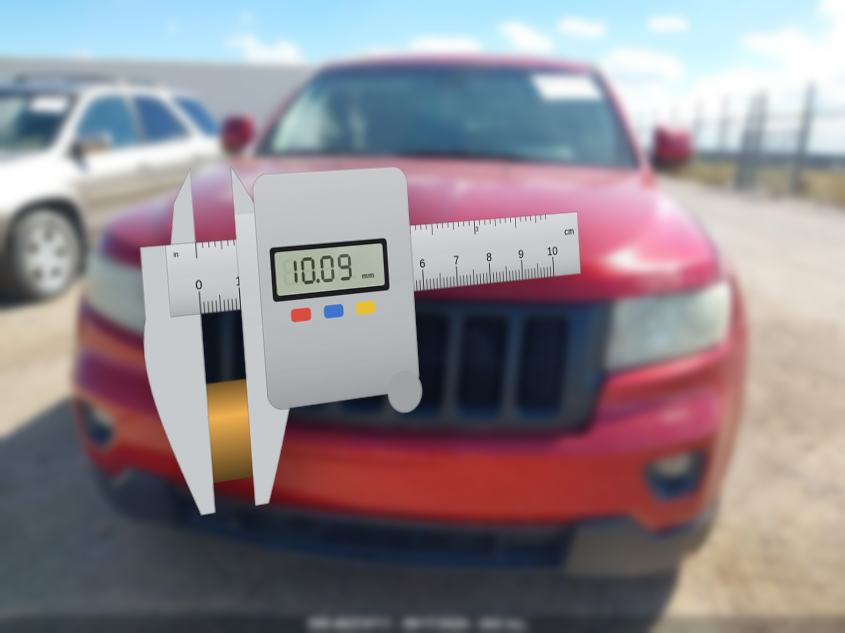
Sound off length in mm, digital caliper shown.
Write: 10.09 mm
